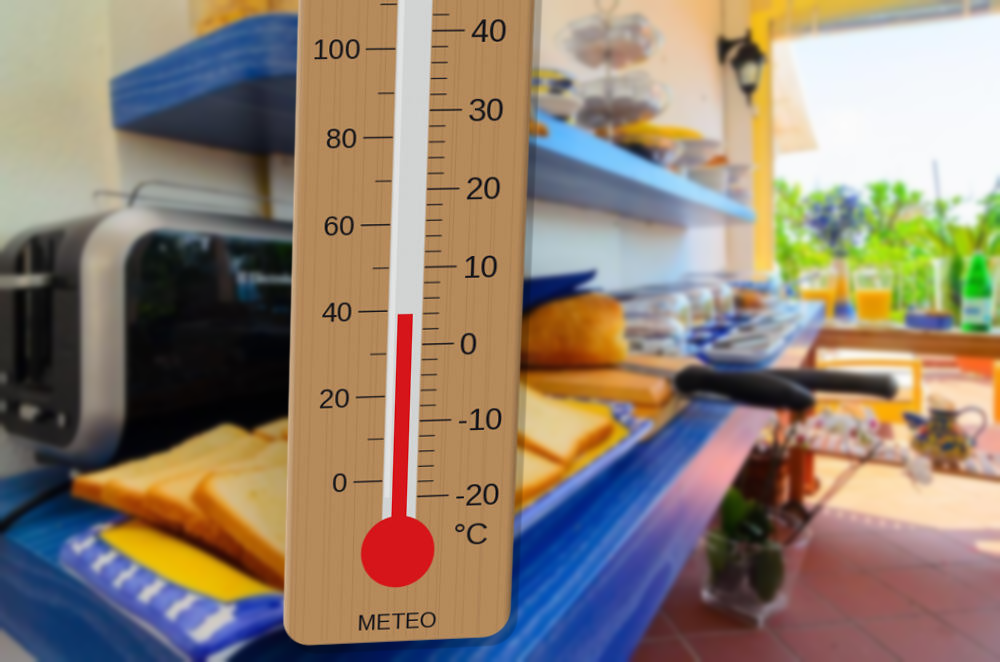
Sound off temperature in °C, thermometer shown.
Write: 4 °C
